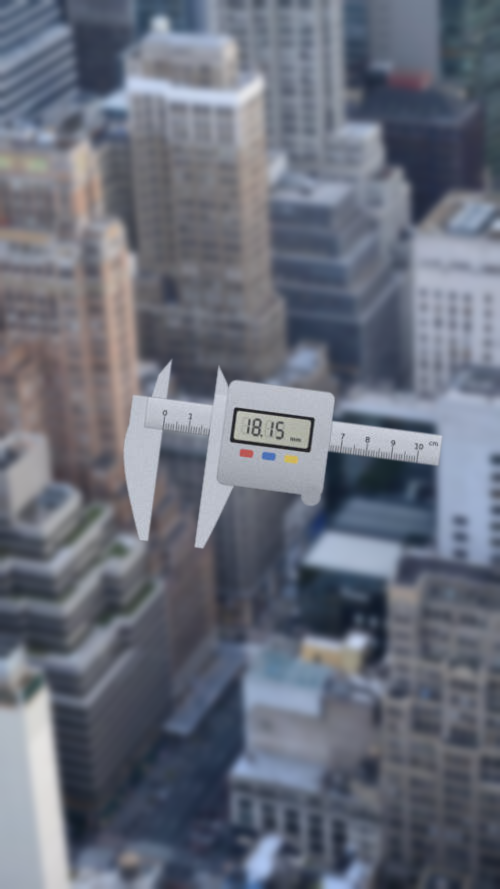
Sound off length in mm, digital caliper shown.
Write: 18.15 mm
